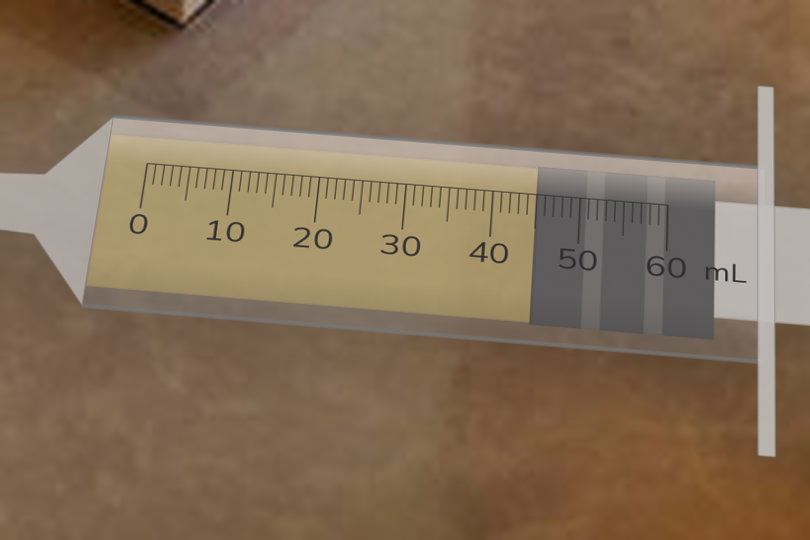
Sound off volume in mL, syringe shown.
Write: 45 mL
